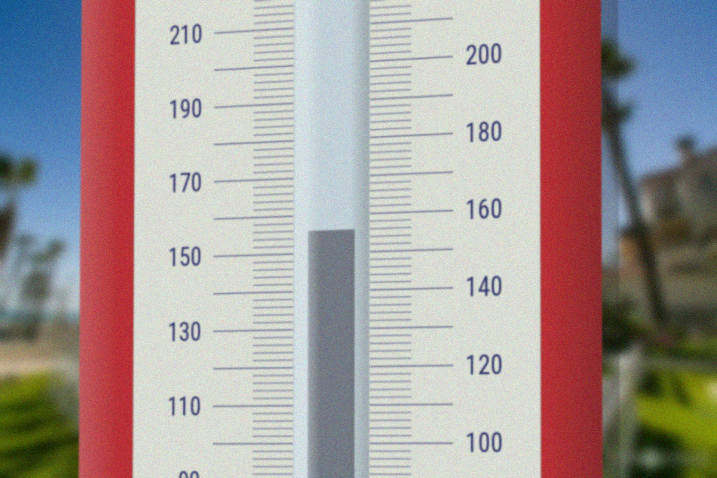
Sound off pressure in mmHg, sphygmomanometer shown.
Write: 156 mmHg
